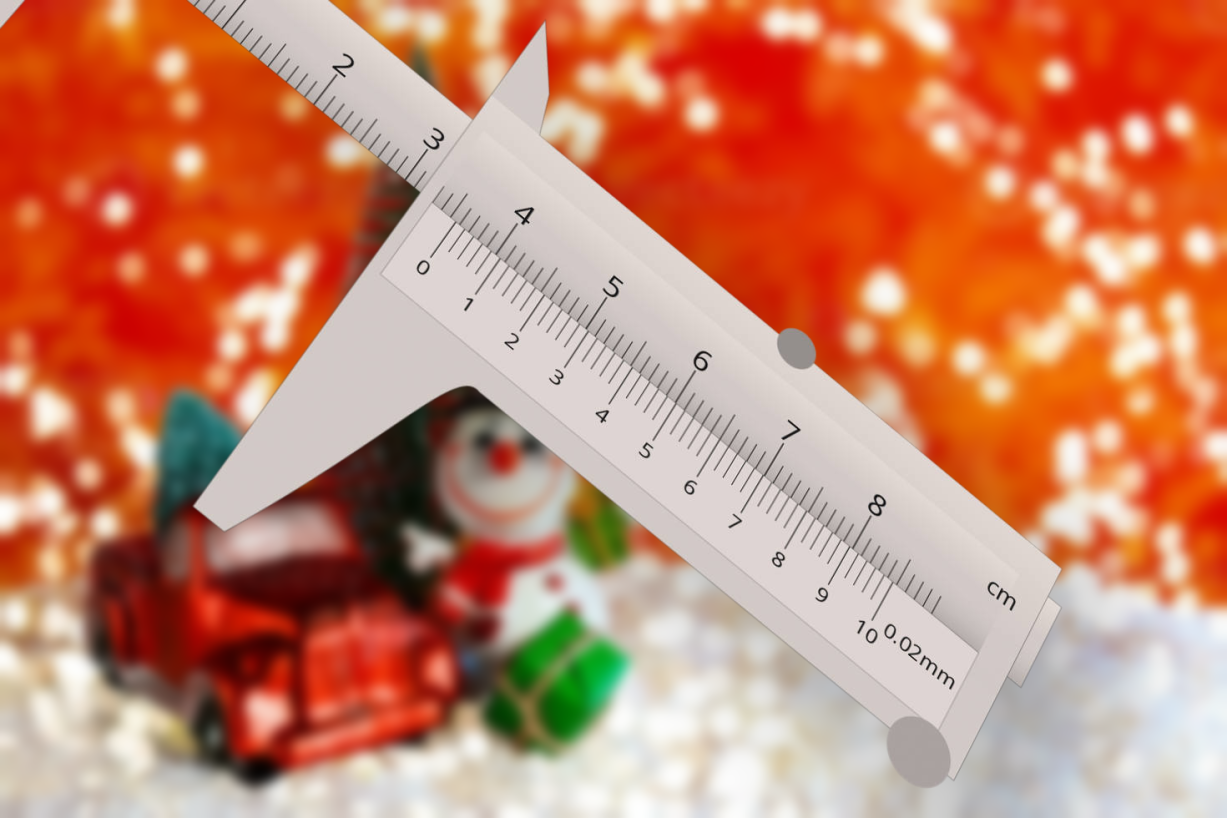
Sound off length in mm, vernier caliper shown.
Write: 35.6 mm
